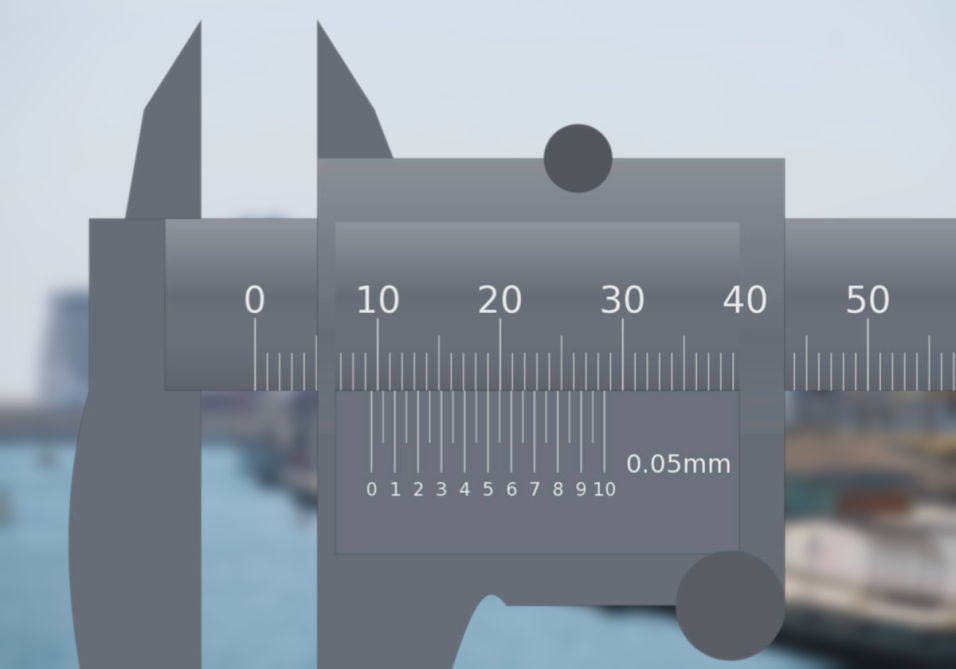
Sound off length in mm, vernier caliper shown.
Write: 9.5 mm
